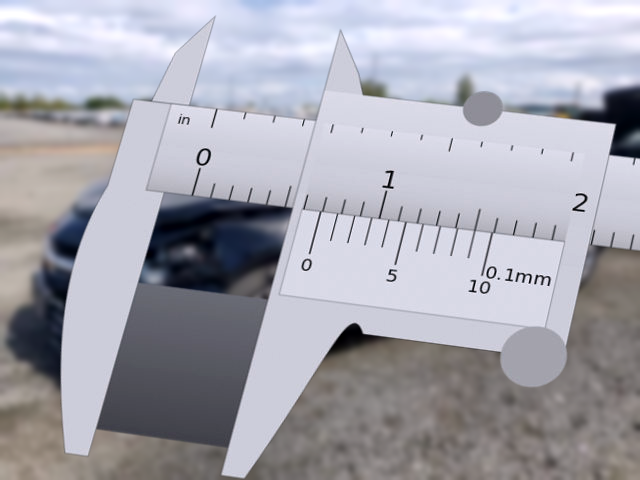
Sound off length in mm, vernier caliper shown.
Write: 6.9 mm
